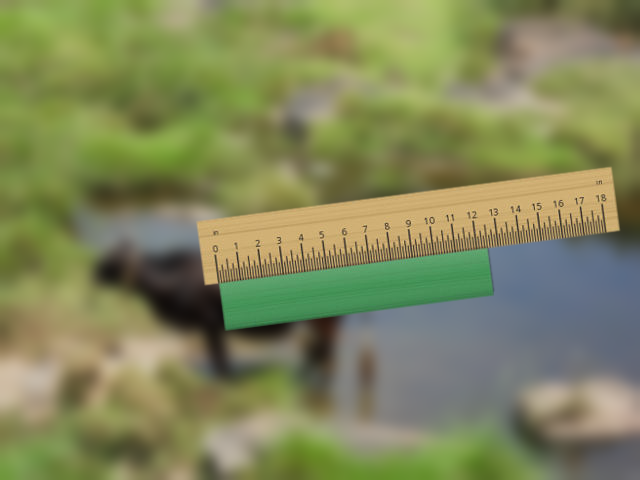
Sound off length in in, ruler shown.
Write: 12.5 in
